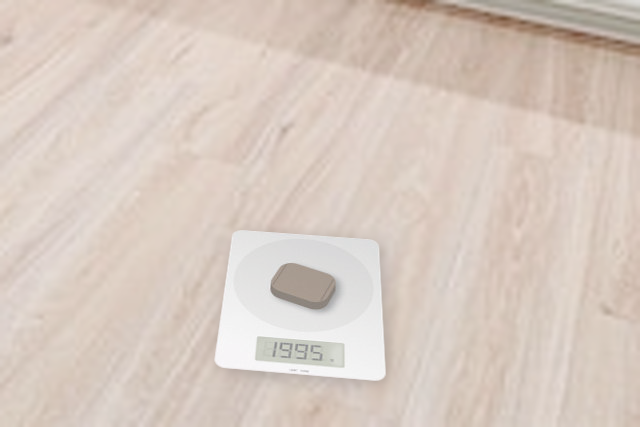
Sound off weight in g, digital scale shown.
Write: 1995 g
